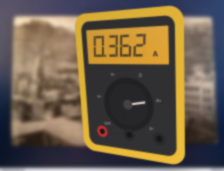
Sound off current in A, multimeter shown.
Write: 0.362 A
